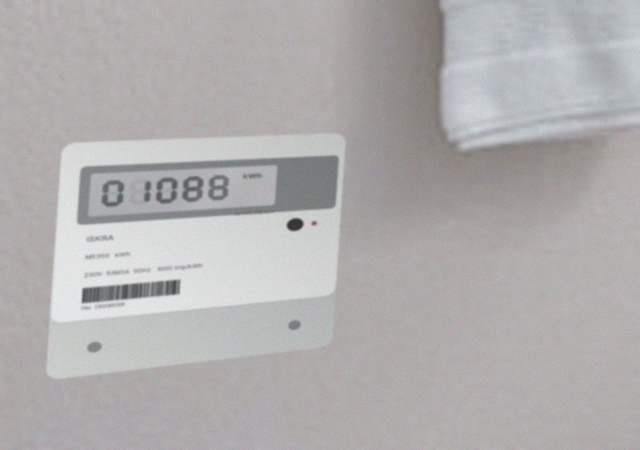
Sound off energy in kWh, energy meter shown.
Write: 1088 kWh
